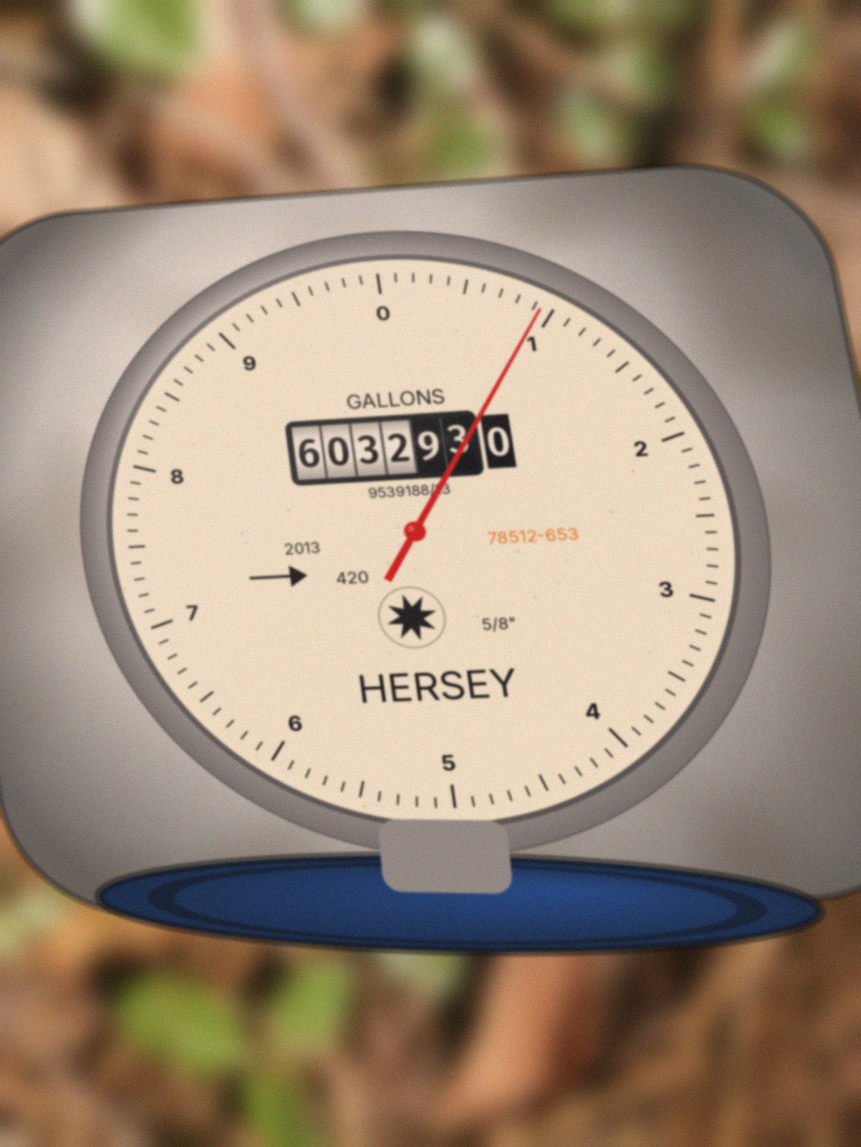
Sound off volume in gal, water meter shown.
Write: 6032930.9 gal
